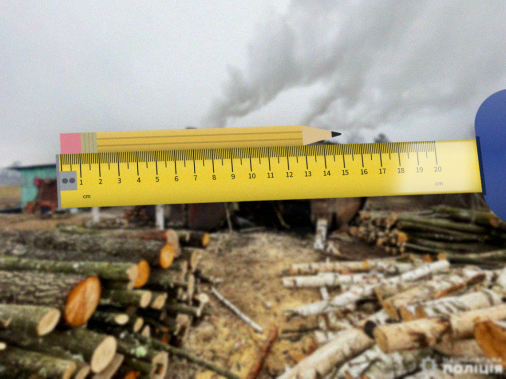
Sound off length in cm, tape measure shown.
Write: 15 cm
